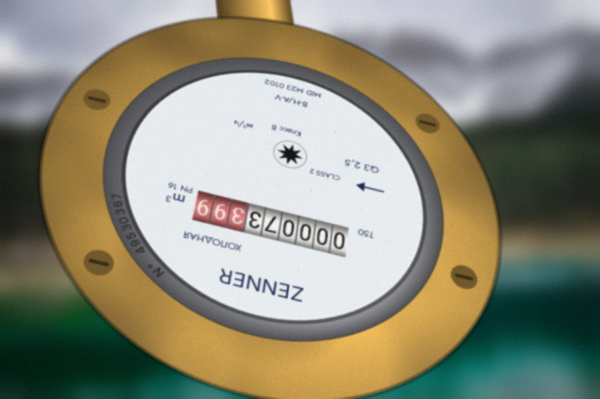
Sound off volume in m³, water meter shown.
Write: 73.399 m³
